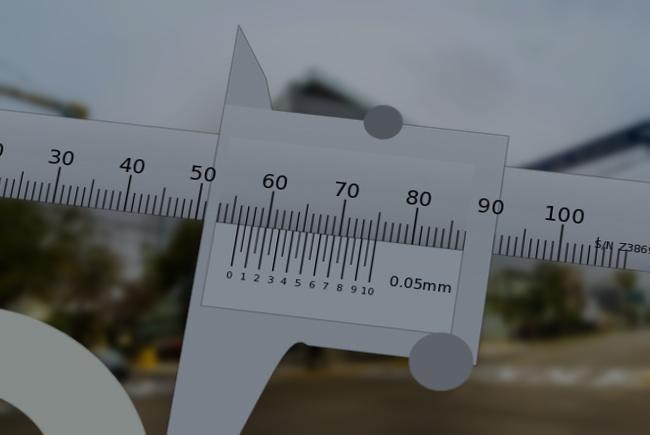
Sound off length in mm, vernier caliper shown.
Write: 56.0 mm
